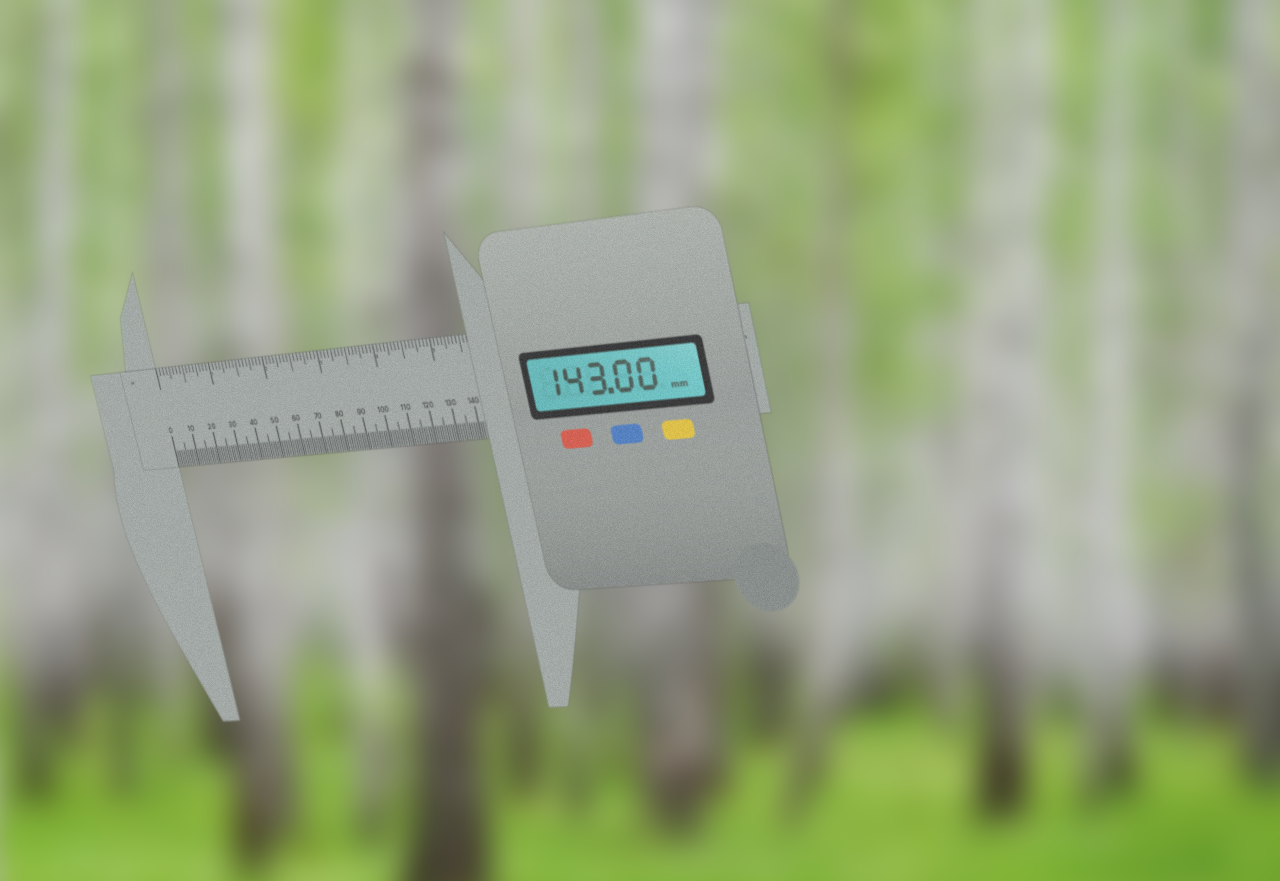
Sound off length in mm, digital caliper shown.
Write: 143.00 mm
